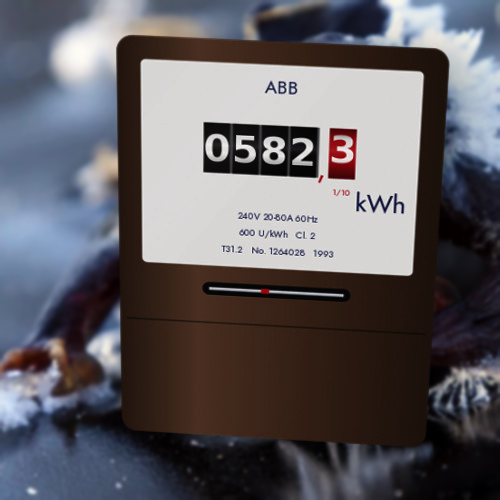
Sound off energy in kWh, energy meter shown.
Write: 582.3 kWh
